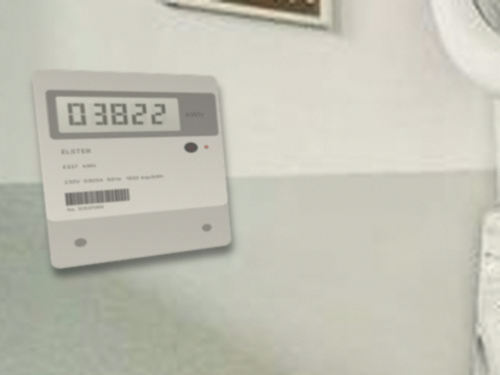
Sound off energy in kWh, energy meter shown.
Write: 3822 kWh
